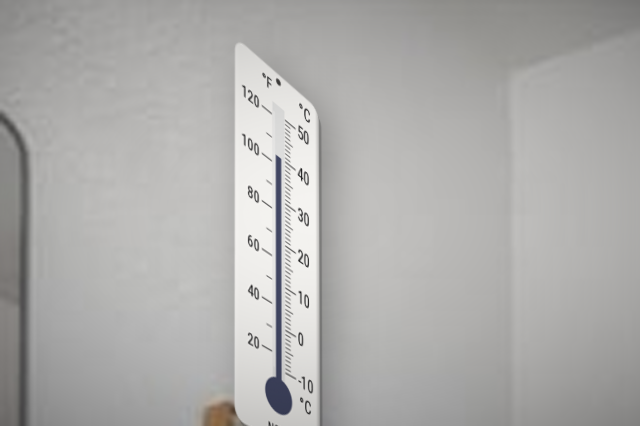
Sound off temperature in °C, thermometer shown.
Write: 40 °C
